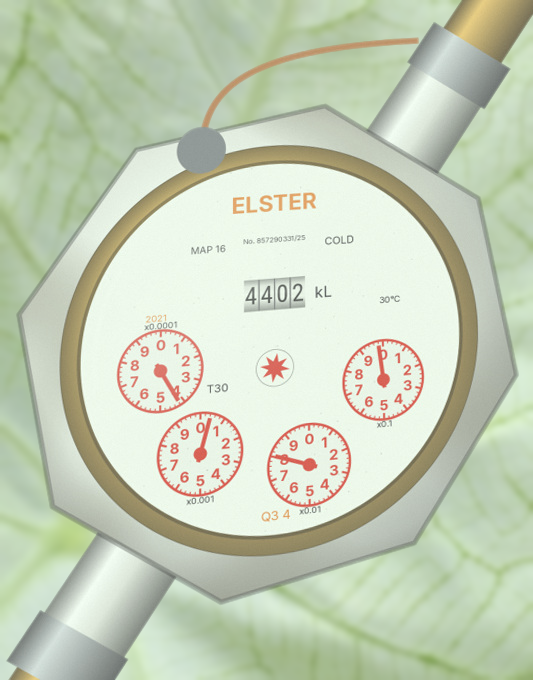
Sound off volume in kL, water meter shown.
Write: 4401.9804 kL
